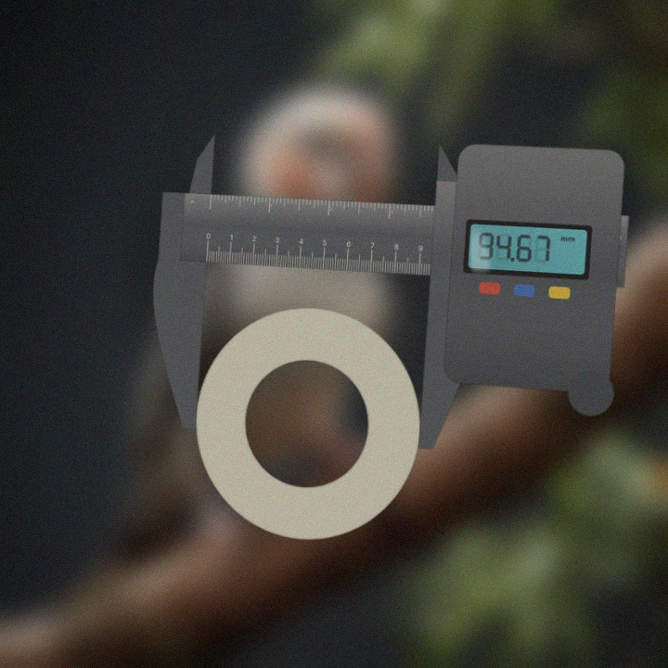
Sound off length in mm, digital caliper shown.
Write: 94.67 mm
